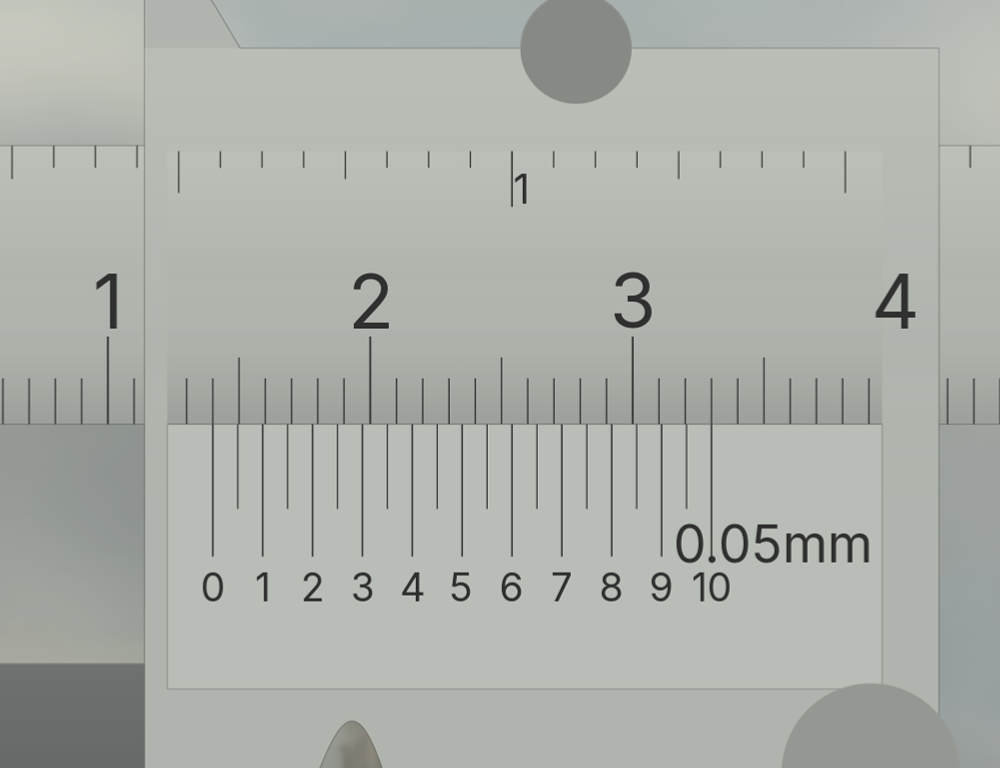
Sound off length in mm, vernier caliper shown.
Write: 14.00 mm
